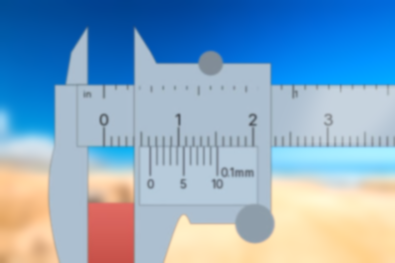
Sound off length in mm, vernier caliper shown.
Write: 6.2 mm
